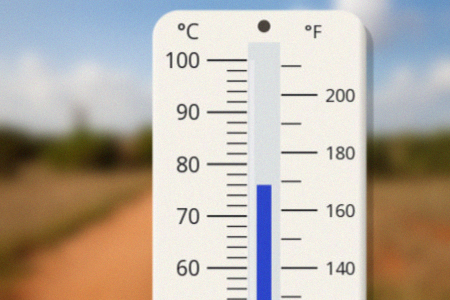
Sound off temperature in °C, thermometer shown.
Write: 76 °C
